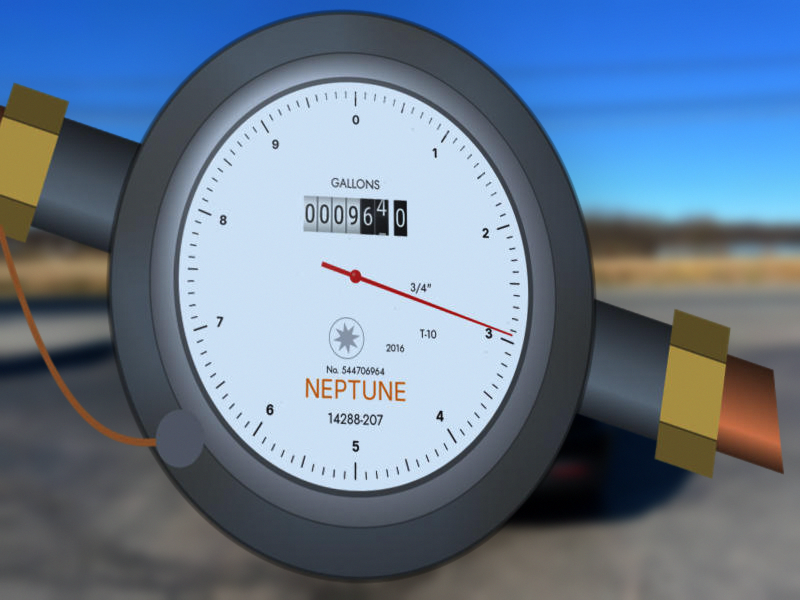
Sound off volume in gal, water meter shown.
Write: 9642.9 gal
